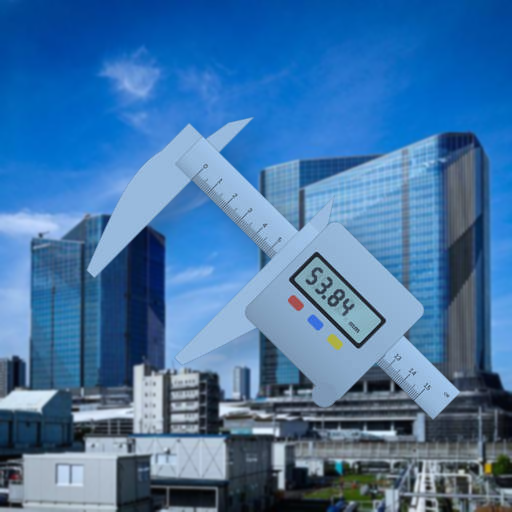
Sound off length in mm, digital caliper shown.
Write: 53.84 mm
